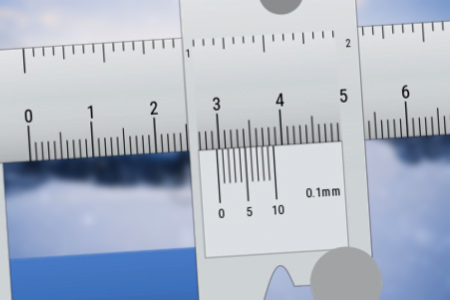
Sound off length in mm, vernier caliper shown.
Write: 29.6 mm
